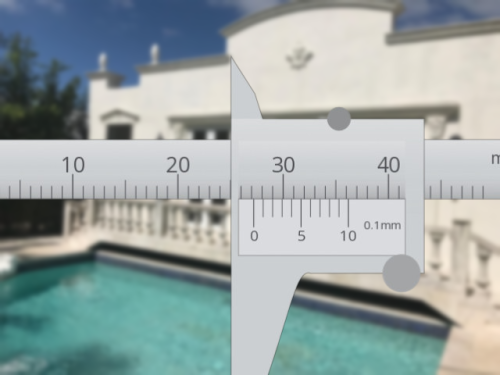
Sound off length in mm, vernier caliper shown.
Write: 27.2 mm
